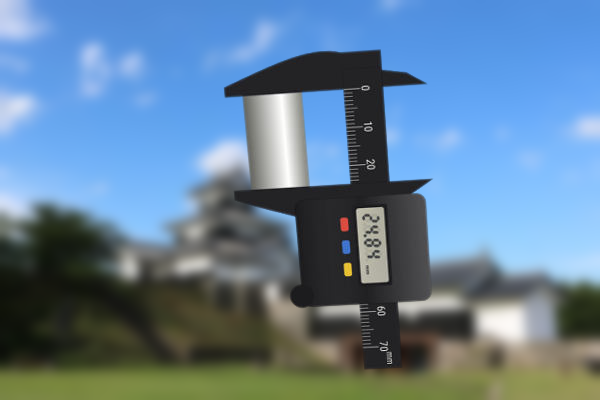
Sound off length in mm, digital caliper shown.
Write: 24.84 mm
